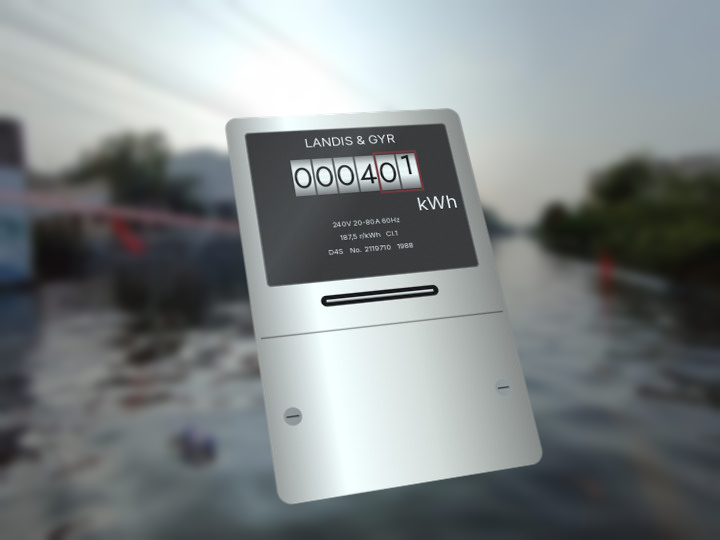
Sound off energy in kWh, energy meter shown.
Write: 4.01 kWh
